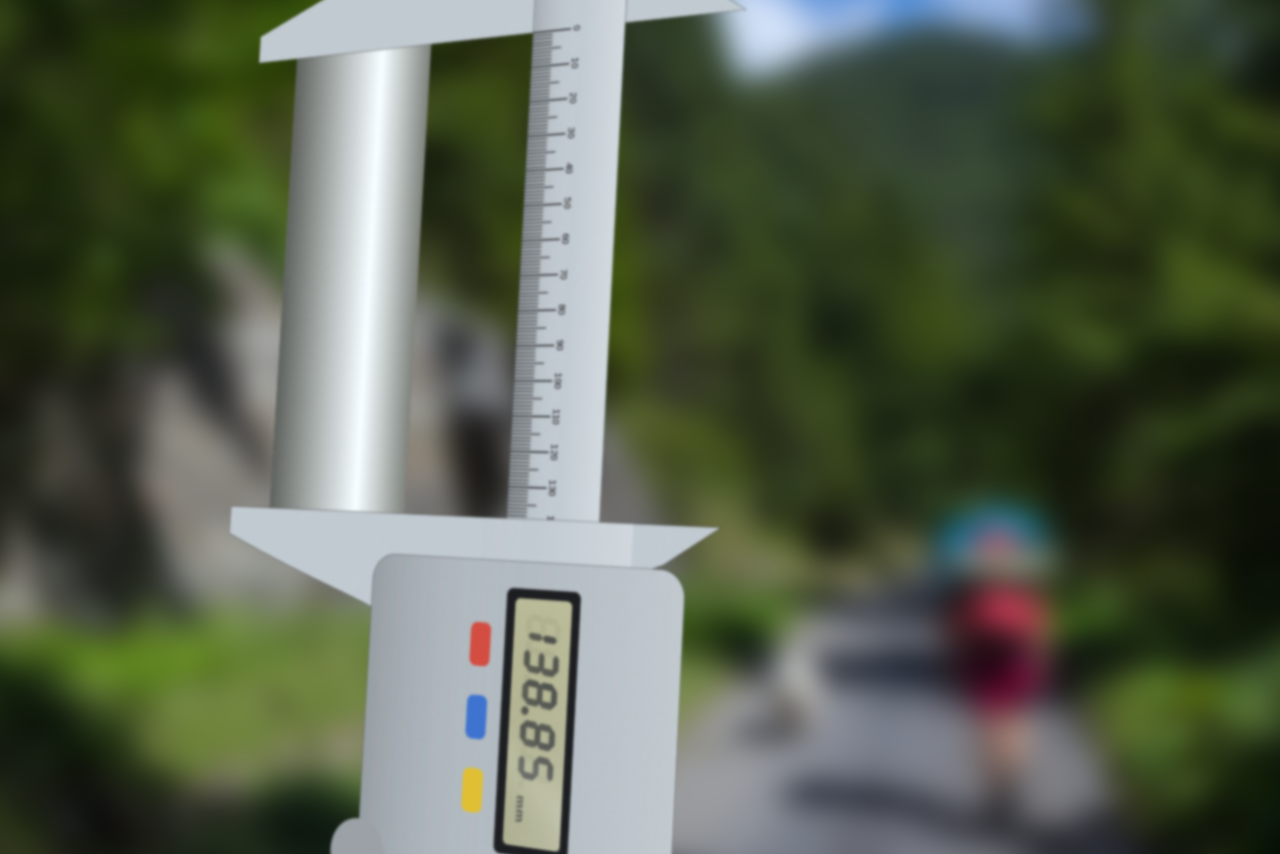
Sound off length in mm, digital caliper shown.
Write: 138.85 mm
